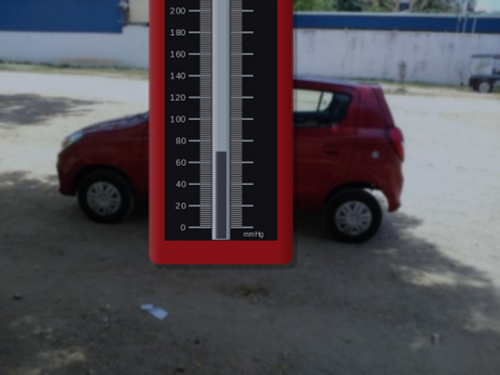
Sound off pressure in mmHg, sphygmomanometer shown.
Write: 70 mmHg
